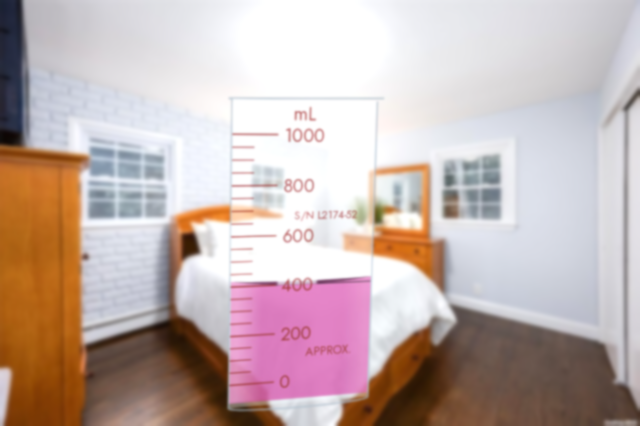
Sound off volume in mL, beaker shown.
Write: 400 mL
